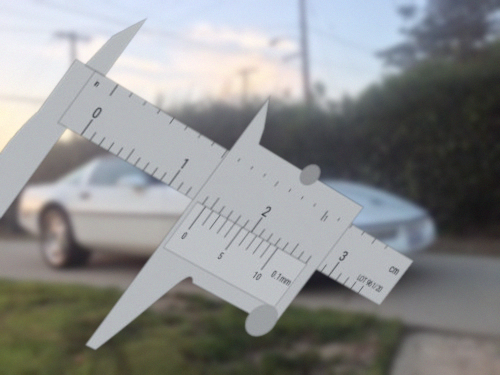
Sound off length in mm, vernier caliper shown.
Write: 14.4 mm
